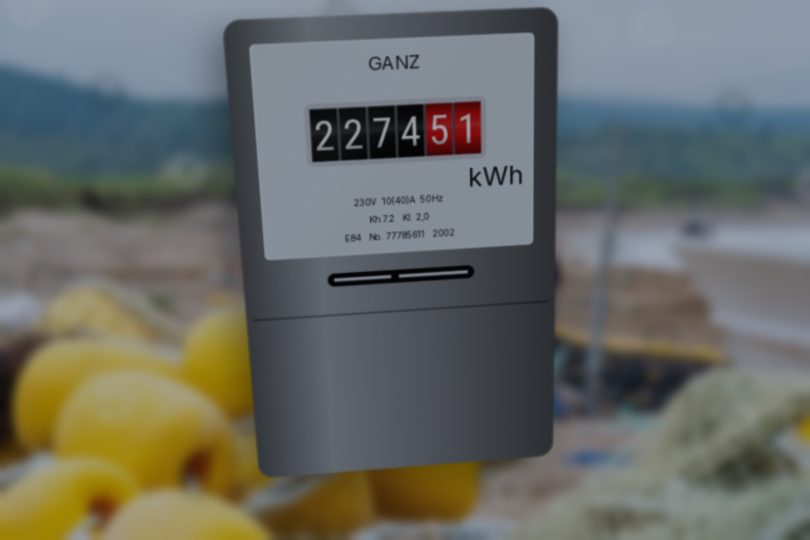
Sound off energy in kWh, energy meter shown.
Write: 2274.51 kWh
